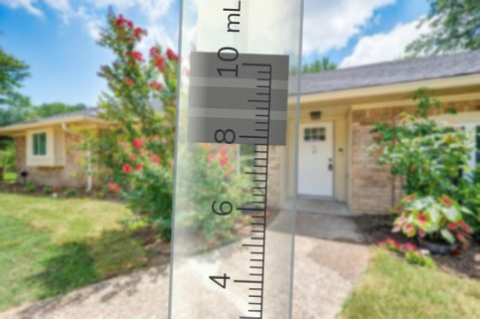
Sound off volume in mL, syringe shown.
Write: 7.8 mL
